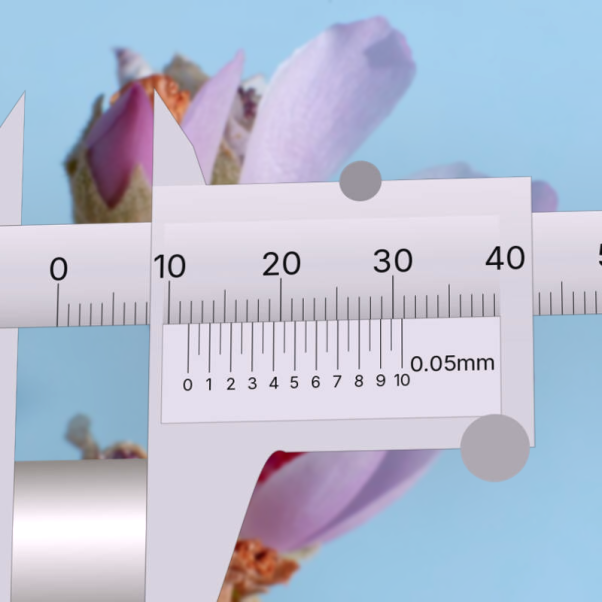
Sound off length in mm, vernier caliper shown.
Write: 11.8 mm
